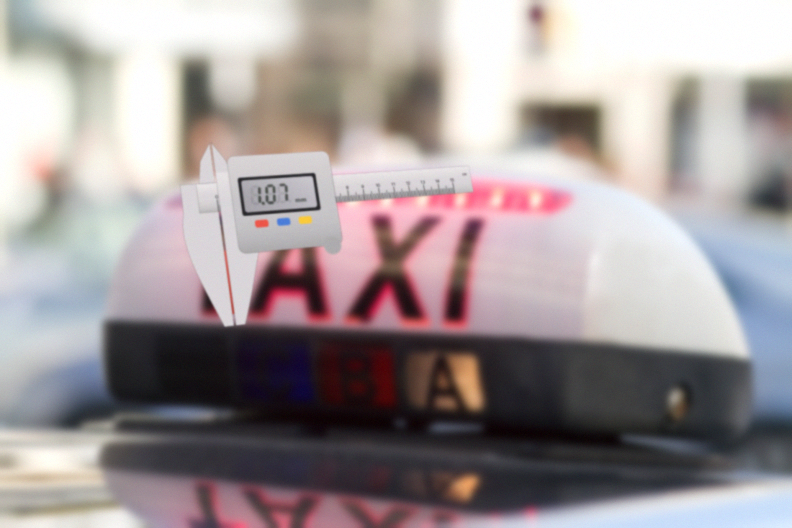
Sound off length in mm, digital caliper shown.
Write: 1.07 mm
